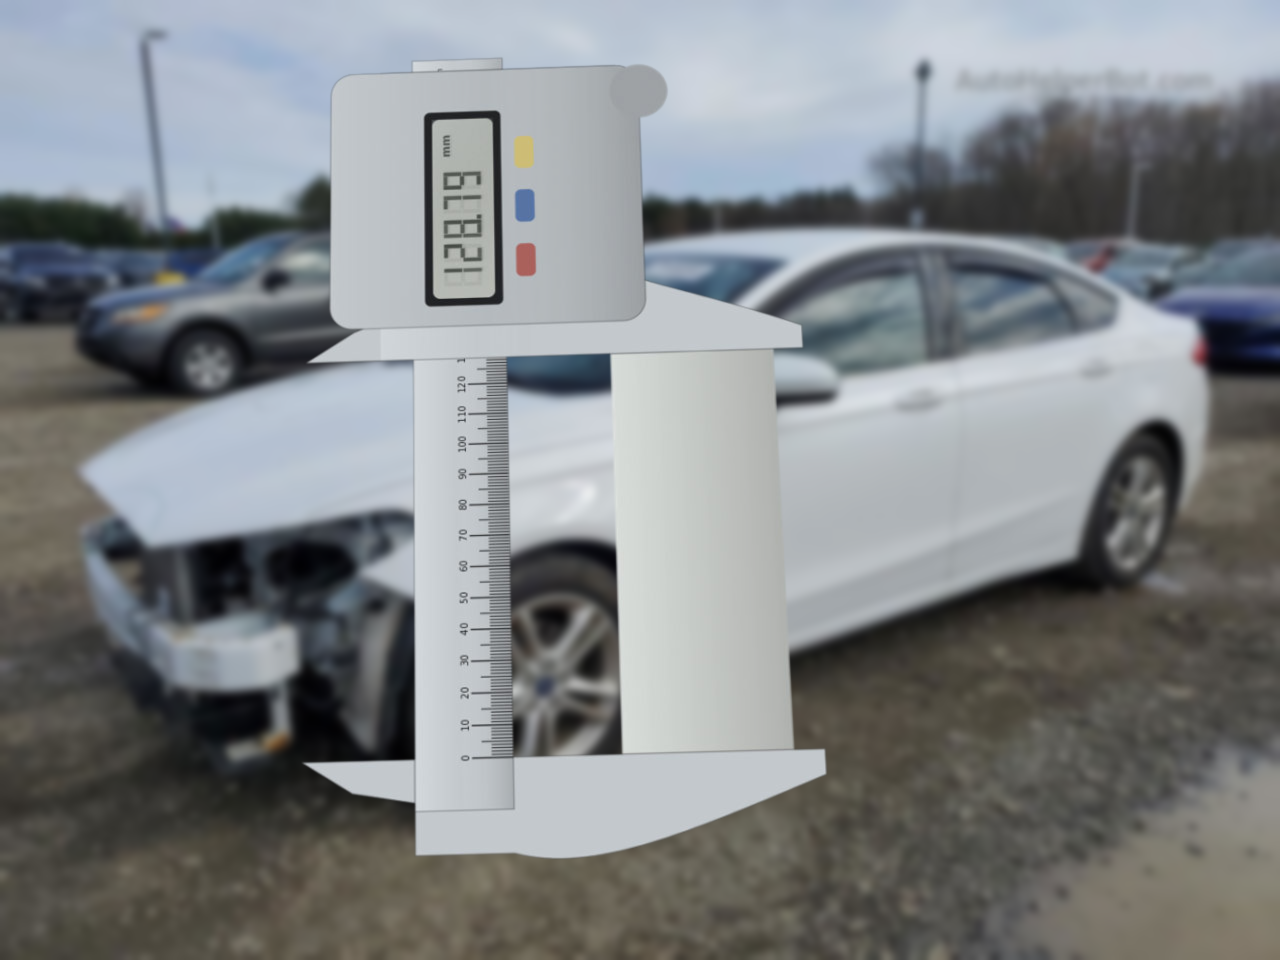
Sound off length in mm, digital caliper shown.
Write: 128.79 mm
